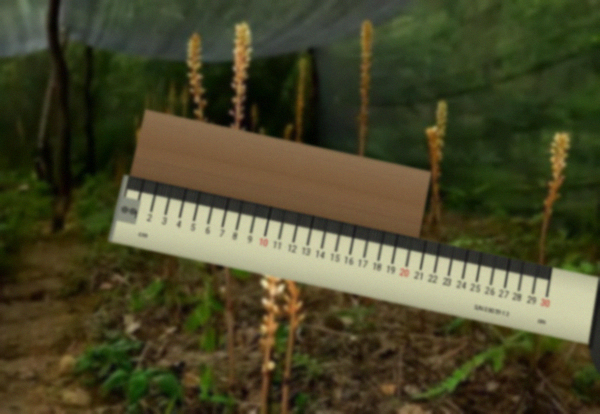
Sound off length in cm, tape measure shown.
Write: 20.5 cm
